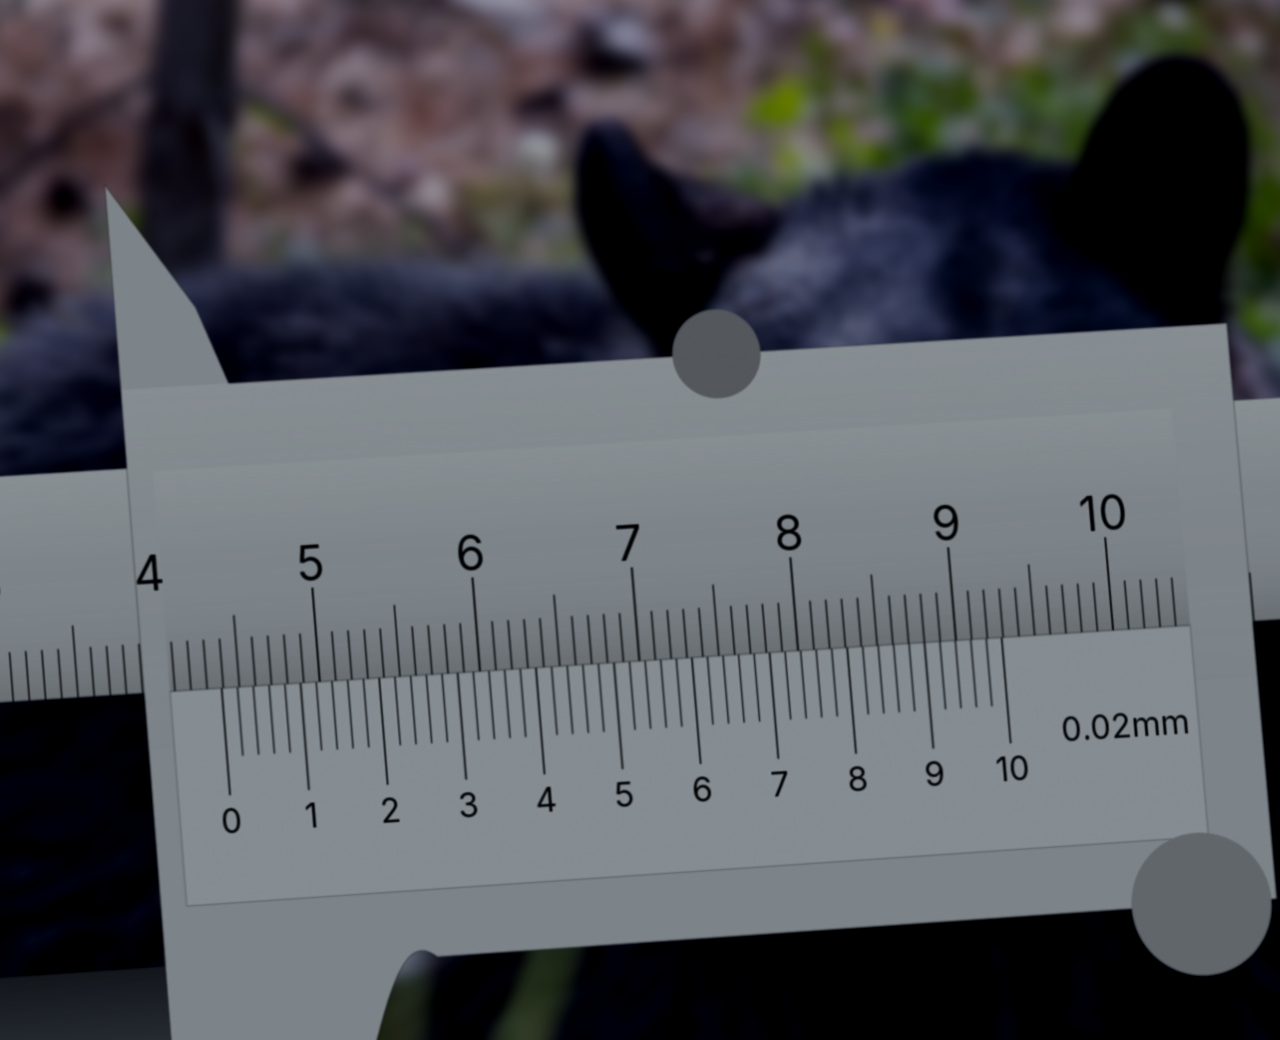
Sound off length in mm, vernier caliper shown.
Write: 43.9 mm
